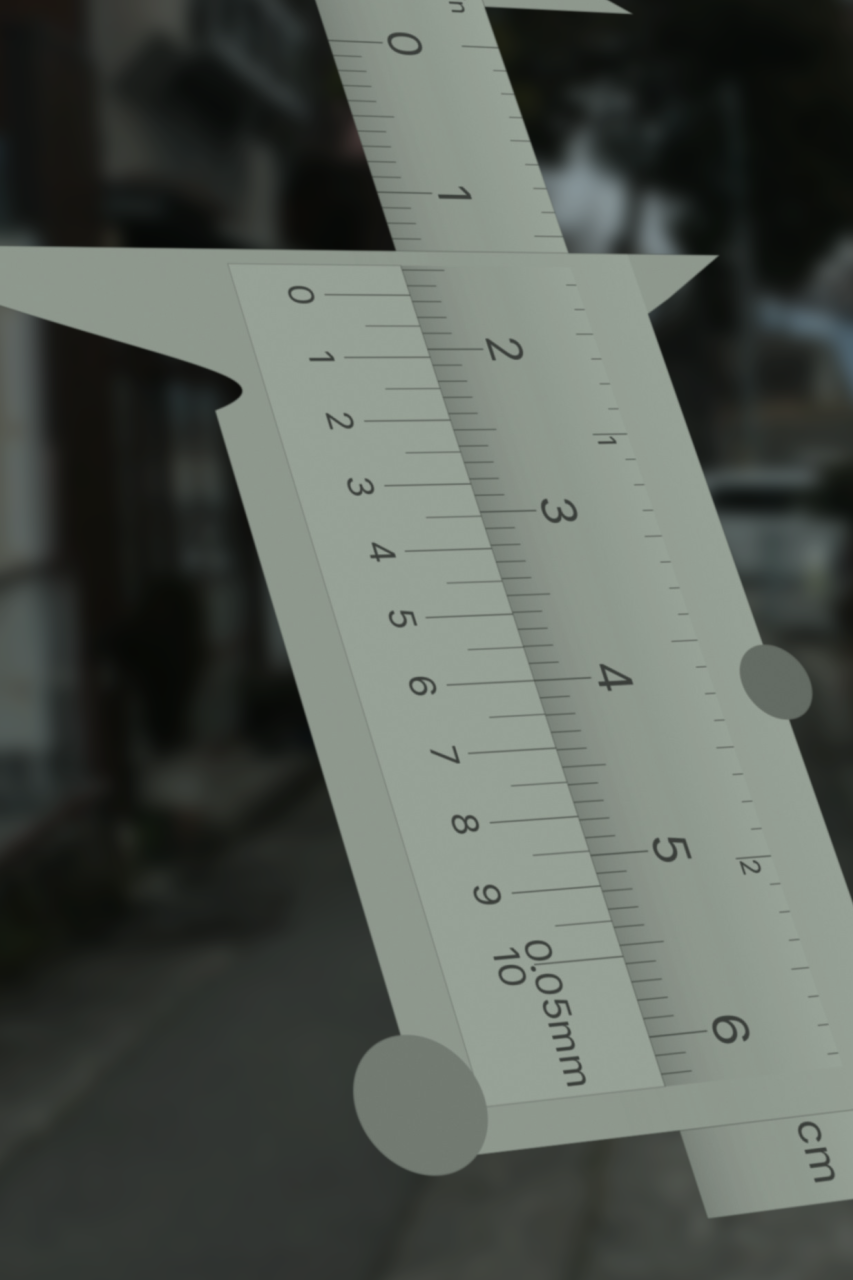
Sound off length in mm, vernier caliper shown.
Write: 16.6 mm
